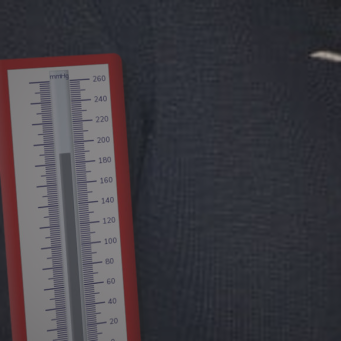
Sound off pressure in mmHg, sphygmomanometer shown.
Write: 190 mmHg
